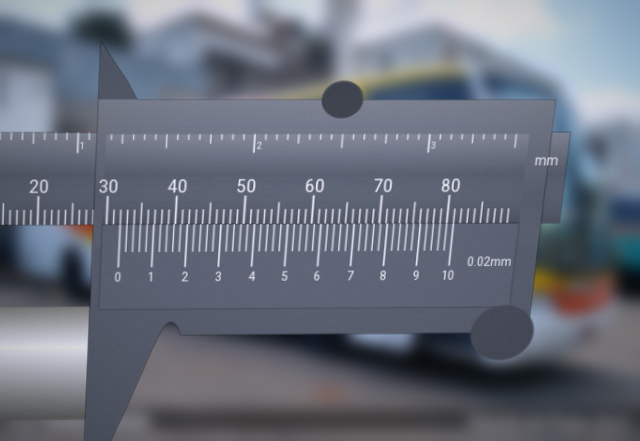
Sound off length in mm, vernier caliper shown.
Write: 32.0 mm
